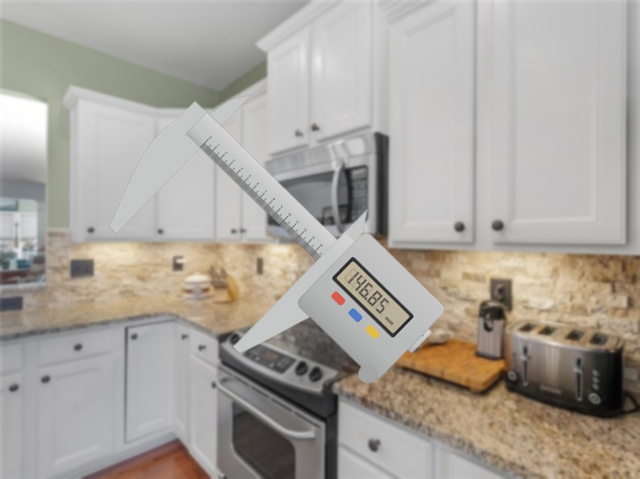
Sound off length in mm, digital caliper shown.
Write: 146.85 mm
